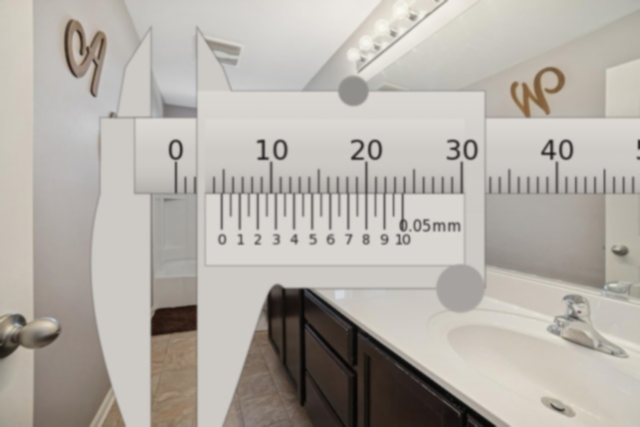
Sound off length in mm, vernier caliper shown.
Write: 4.8 mm
